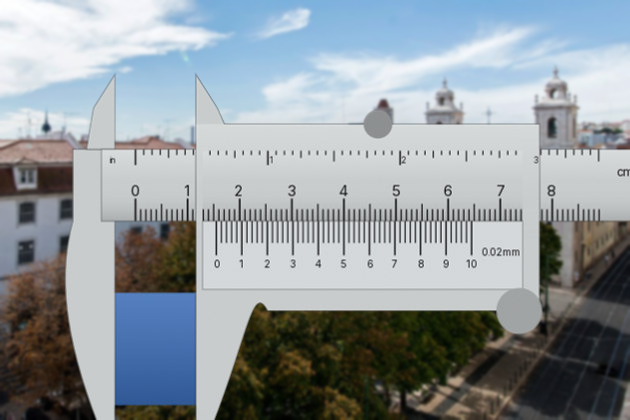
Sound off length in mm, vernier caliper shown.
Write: 15.5 mm
